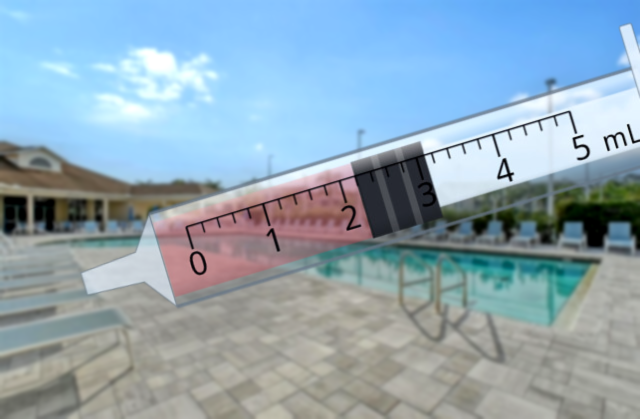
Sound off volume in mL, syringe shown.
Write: 2.2 mL
